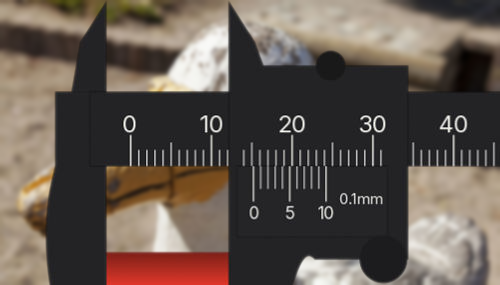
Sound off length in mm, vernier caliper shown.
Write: 15.2 mm
